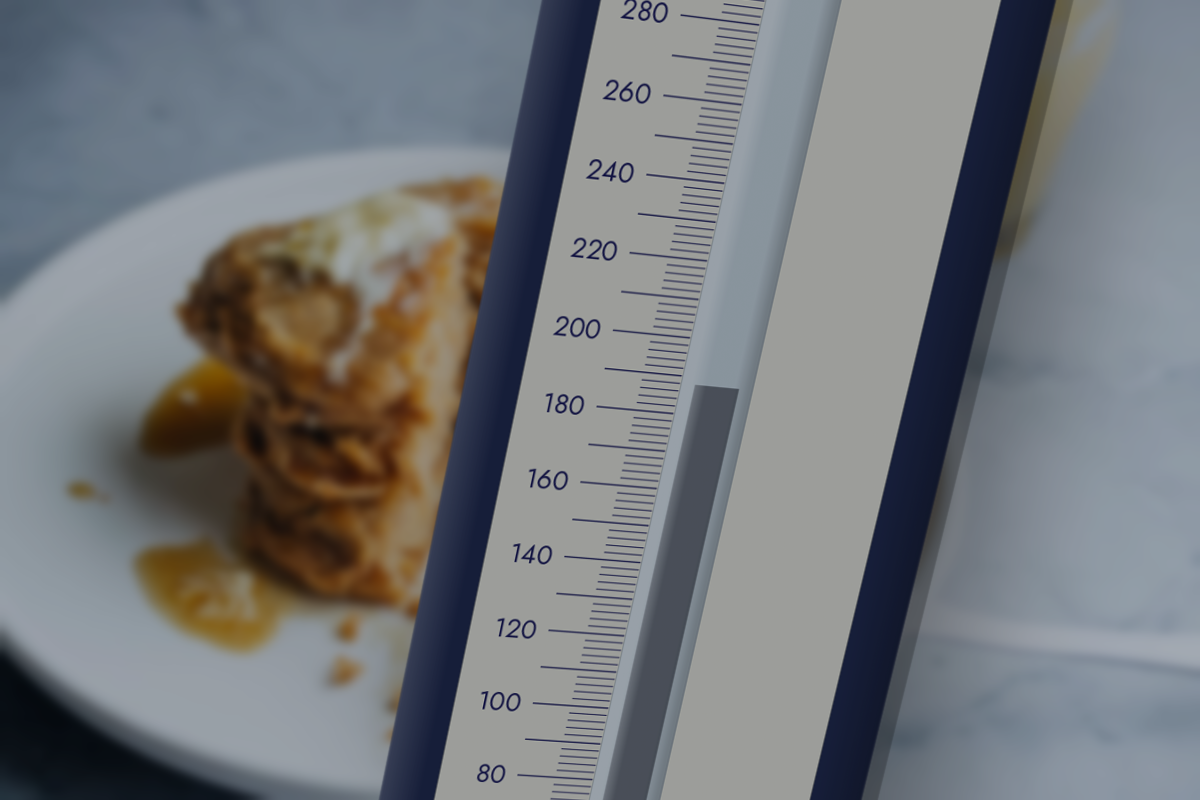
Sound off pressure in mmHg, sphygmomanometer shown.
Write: 188 mmHg
